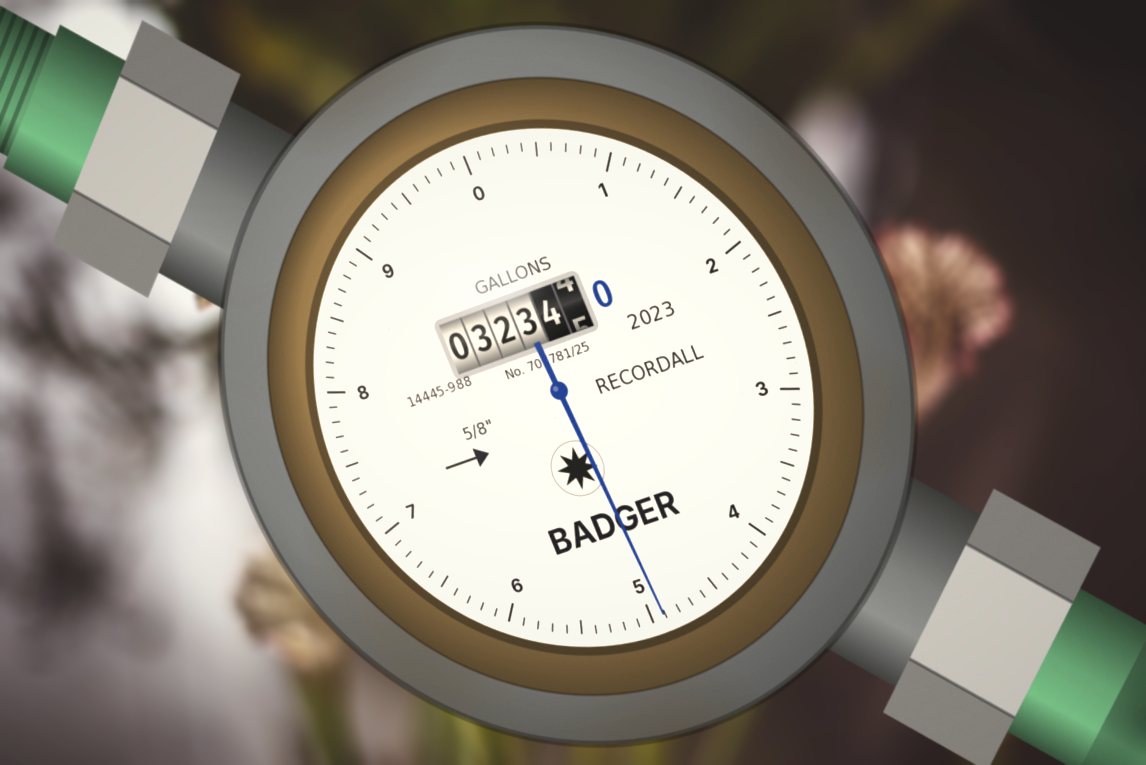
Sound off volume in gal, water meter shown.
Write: 323444.9 gal
